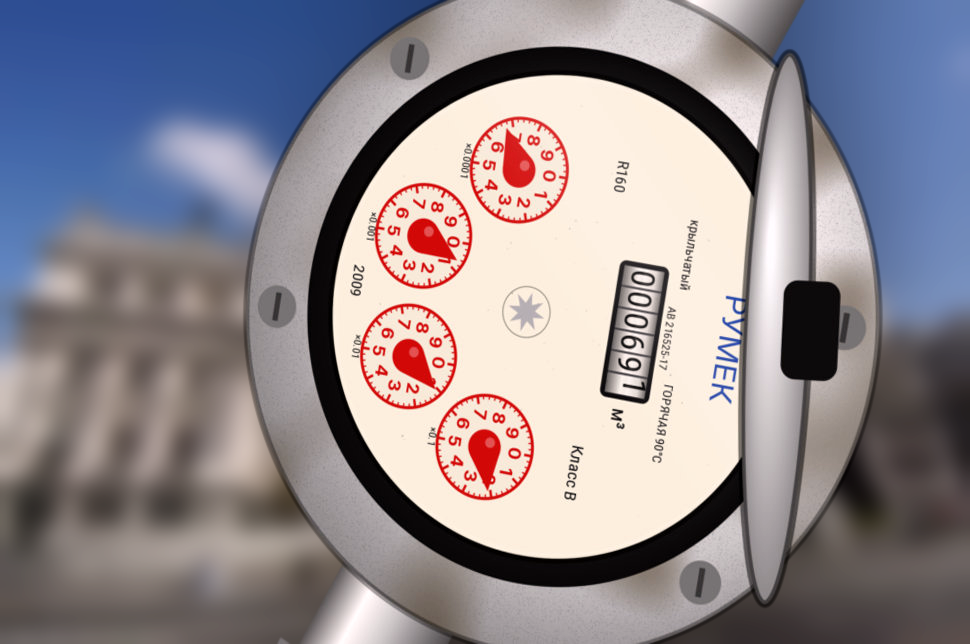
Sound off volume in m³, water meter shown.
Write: 691.2106 m³
